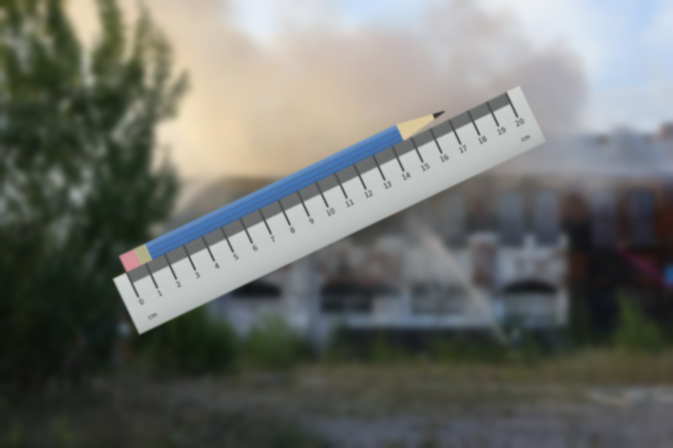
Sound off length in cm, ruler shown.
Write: 17 cm
